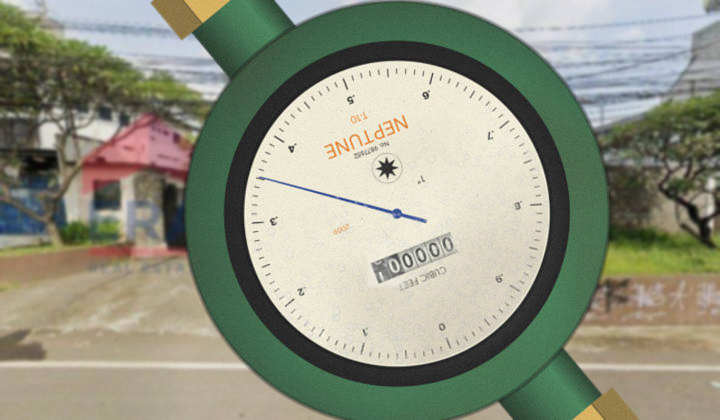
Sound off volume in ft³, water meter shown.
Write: 1.35 ft³
